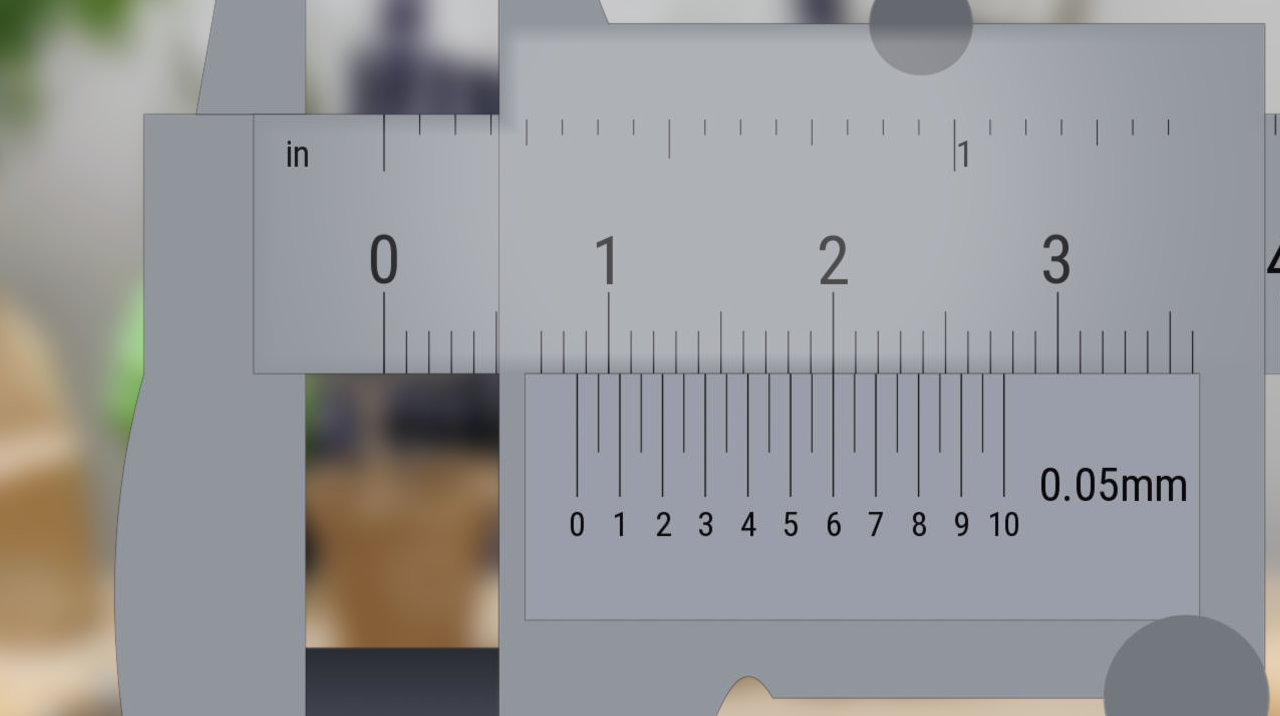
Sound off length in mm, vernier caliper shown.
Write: 8.6 mm
